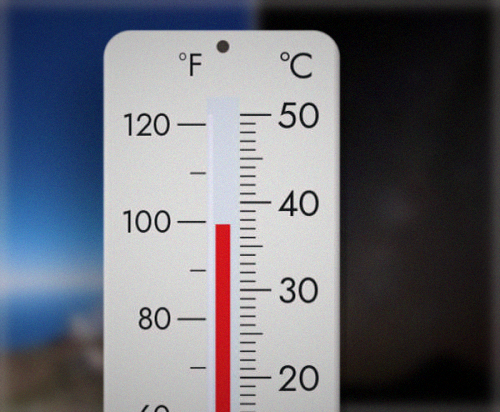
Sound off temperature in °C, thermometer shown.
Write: 37.5 °C
